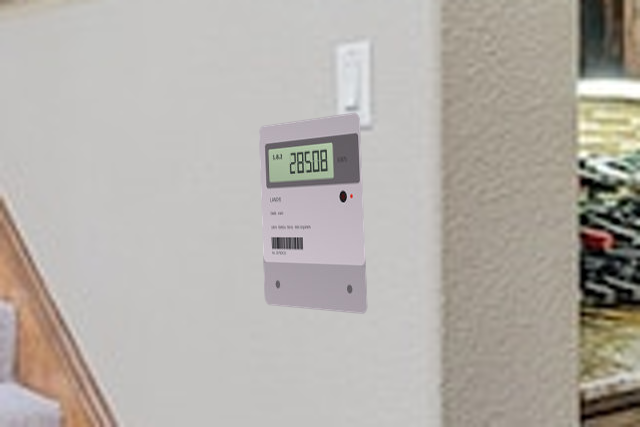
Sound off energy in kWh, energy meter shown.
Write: 28508 kWh
